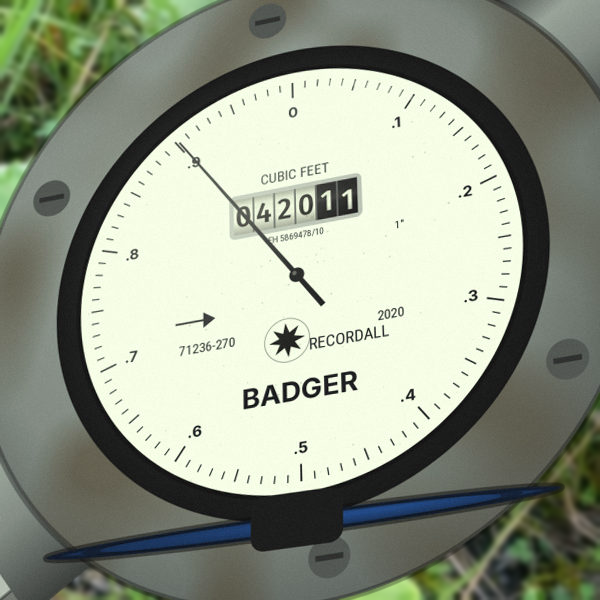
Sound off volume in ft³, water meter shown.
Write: 42010.90 ft³
